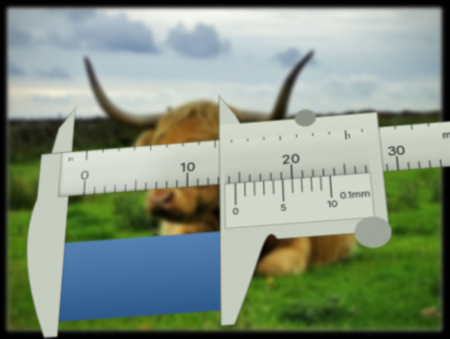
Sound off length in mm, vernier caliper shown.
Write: 14.6 mm
